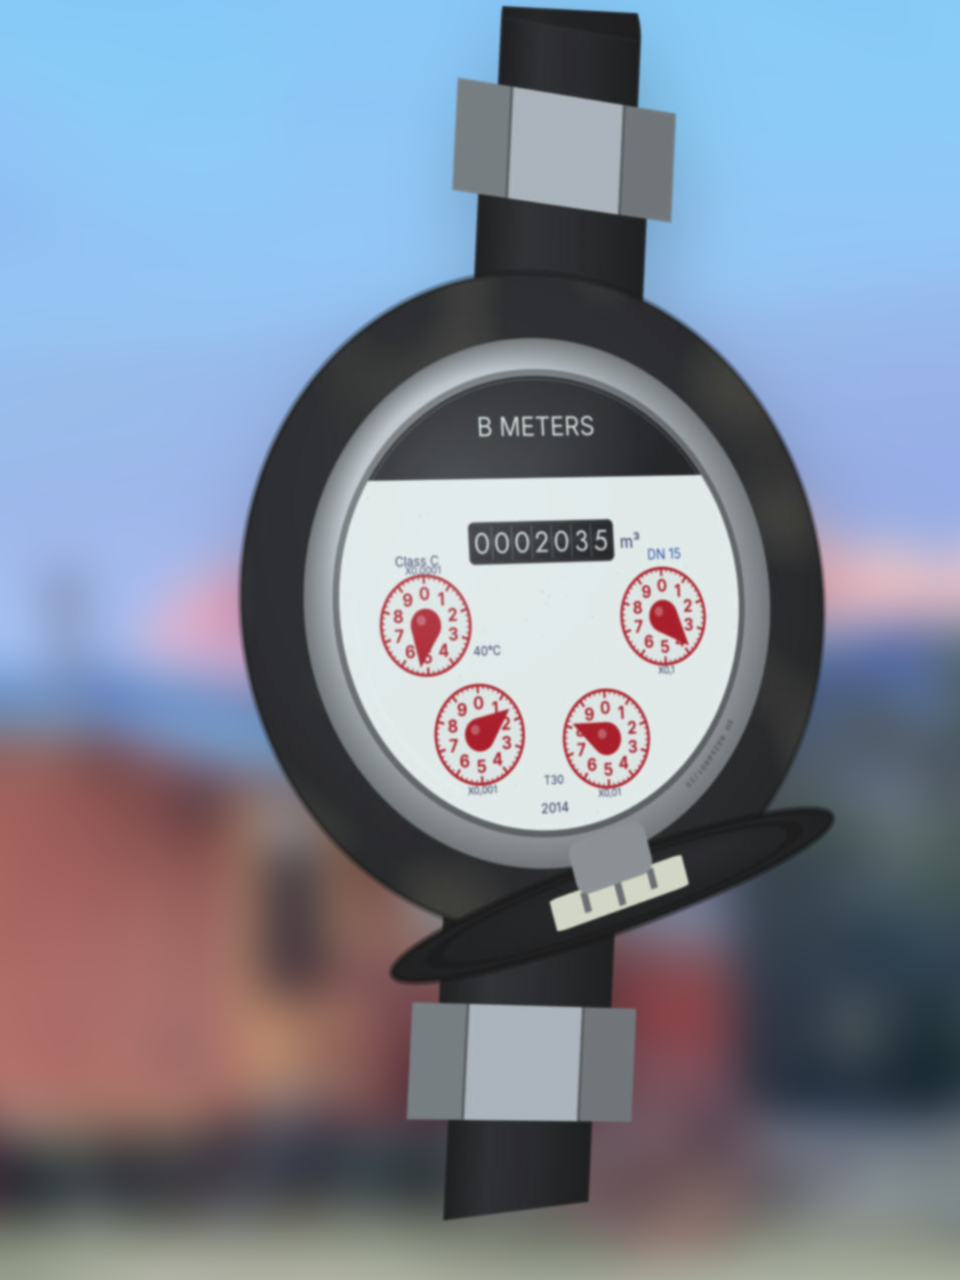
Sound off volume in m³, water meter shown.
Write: 2035.3815 m³
